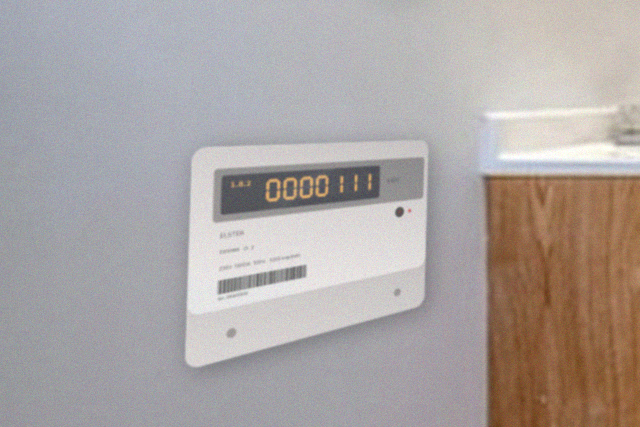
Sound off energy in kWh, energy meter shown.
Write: 111 kWh
